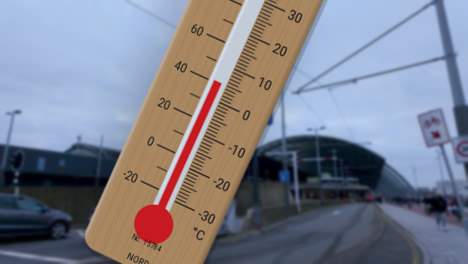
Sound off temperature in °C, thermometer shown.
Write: 5 °C
